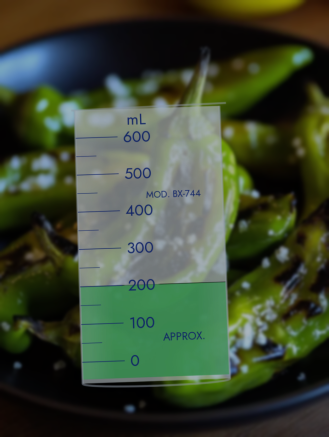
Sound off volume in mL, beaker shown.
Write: 200 mL
